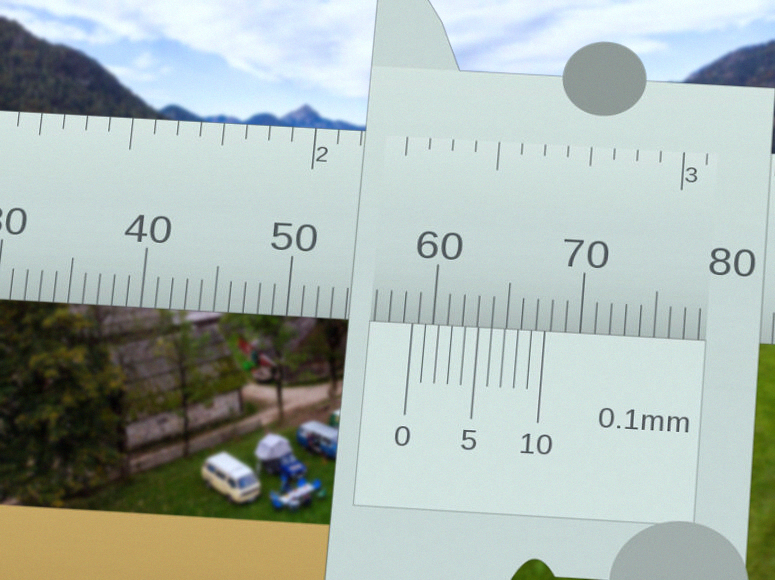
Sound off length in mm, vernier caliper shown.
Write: 58.6 mm
